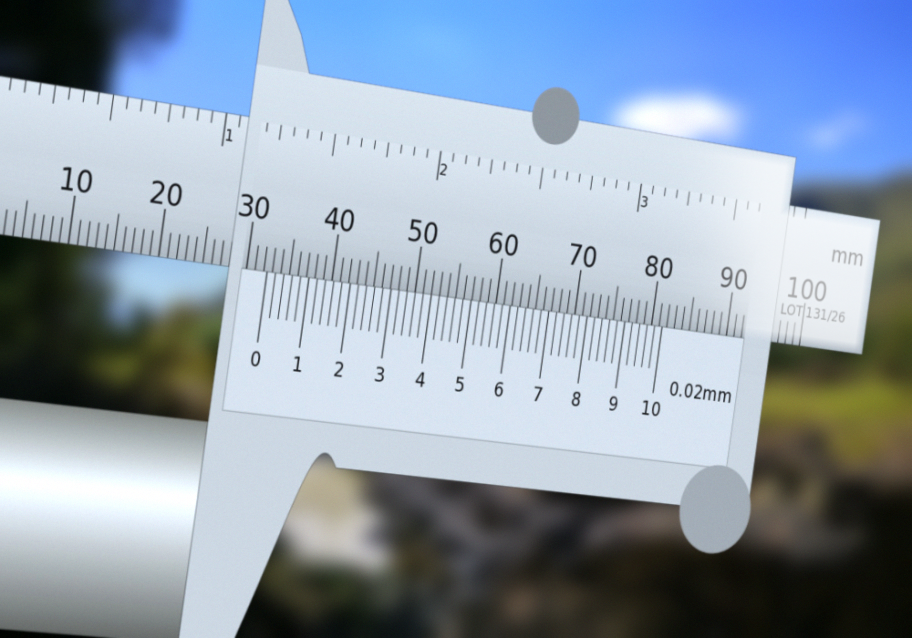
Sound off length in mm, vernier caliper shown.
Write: 32.4 mm
